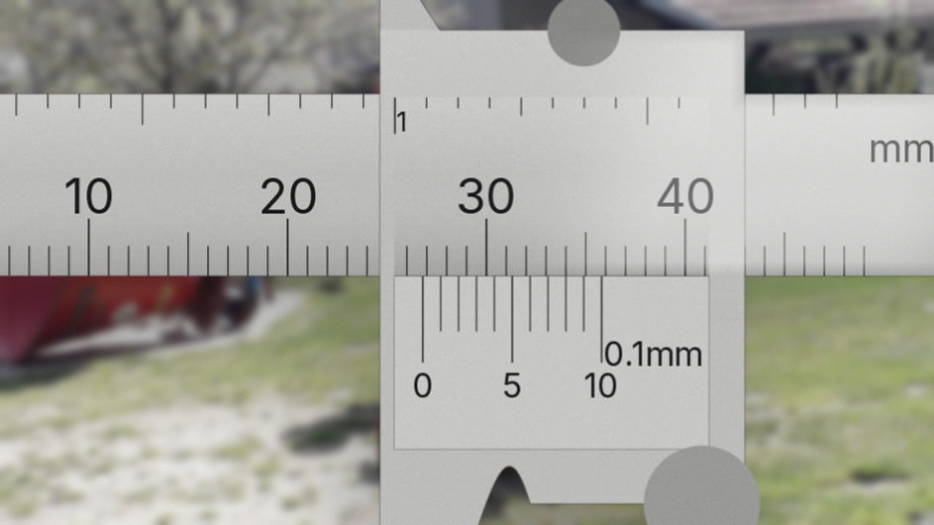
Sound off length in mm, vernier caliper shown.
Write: 26.8 mm
